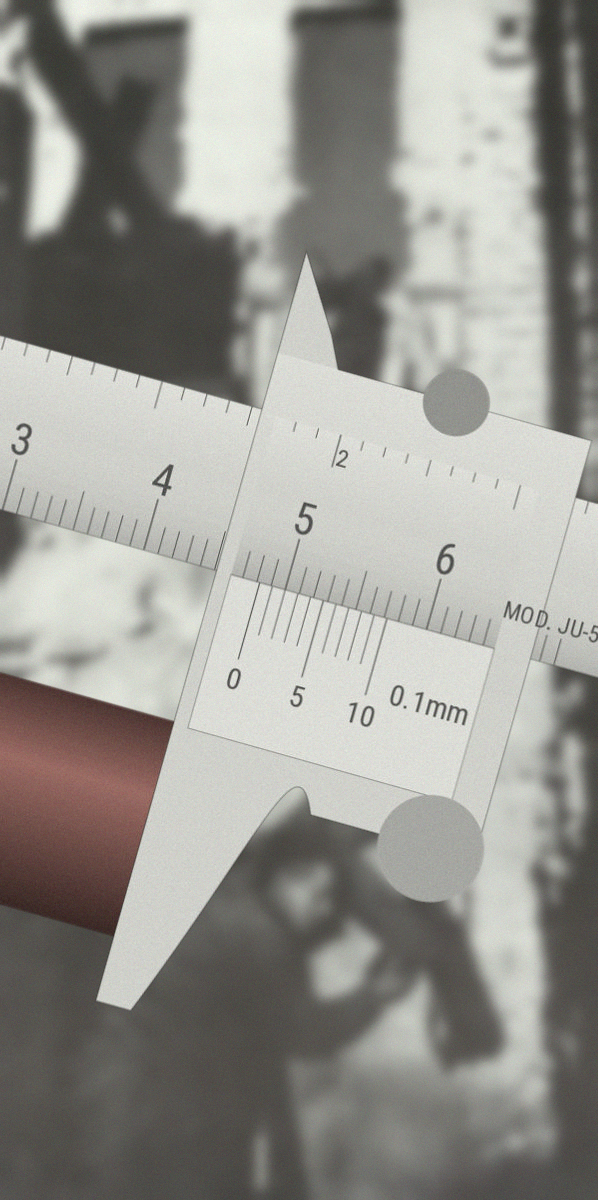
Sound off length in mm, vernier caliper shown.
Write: 48.2 mm
